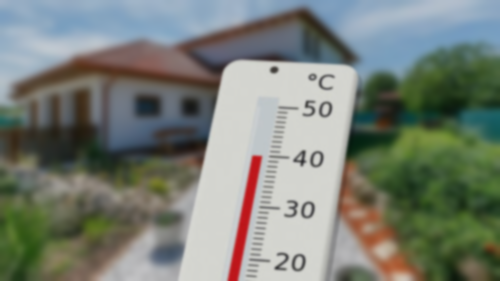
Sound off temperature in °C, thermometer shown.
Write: 40 °C
